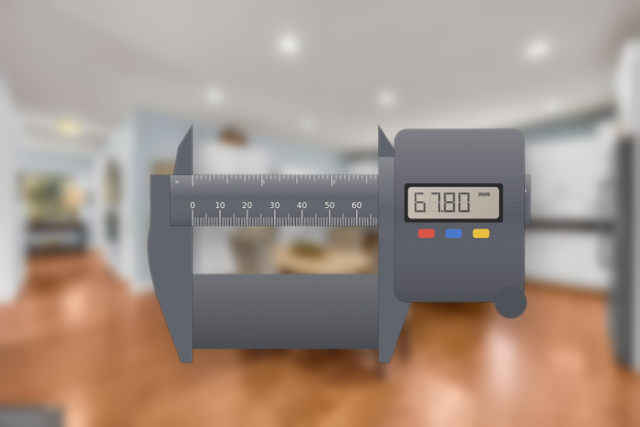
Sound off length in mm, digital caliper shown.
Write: 67.80 mm
